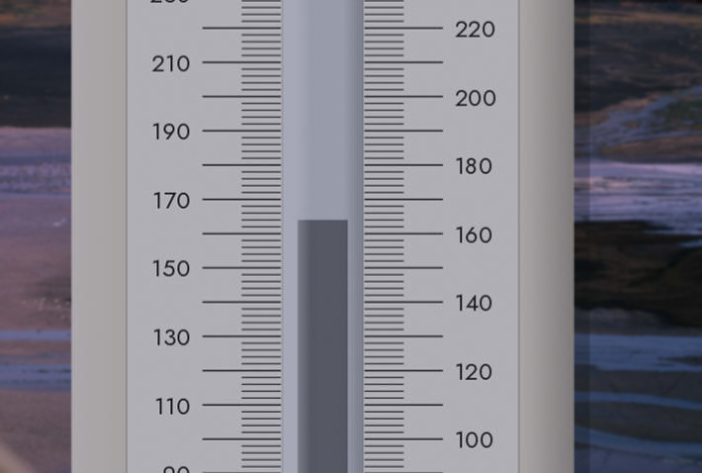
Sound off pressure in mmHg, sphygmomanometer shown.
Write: 164 mmHg
